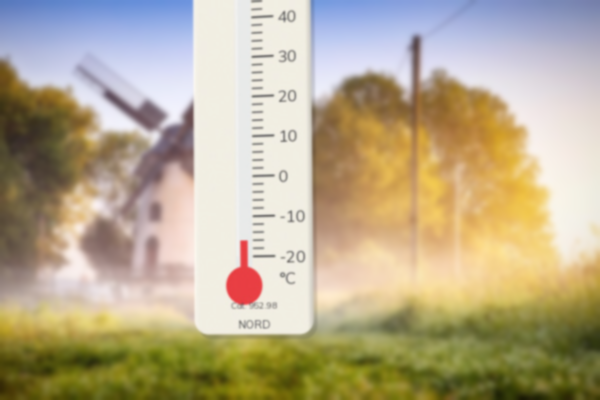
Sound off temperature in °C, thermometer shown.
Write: -16 °C
